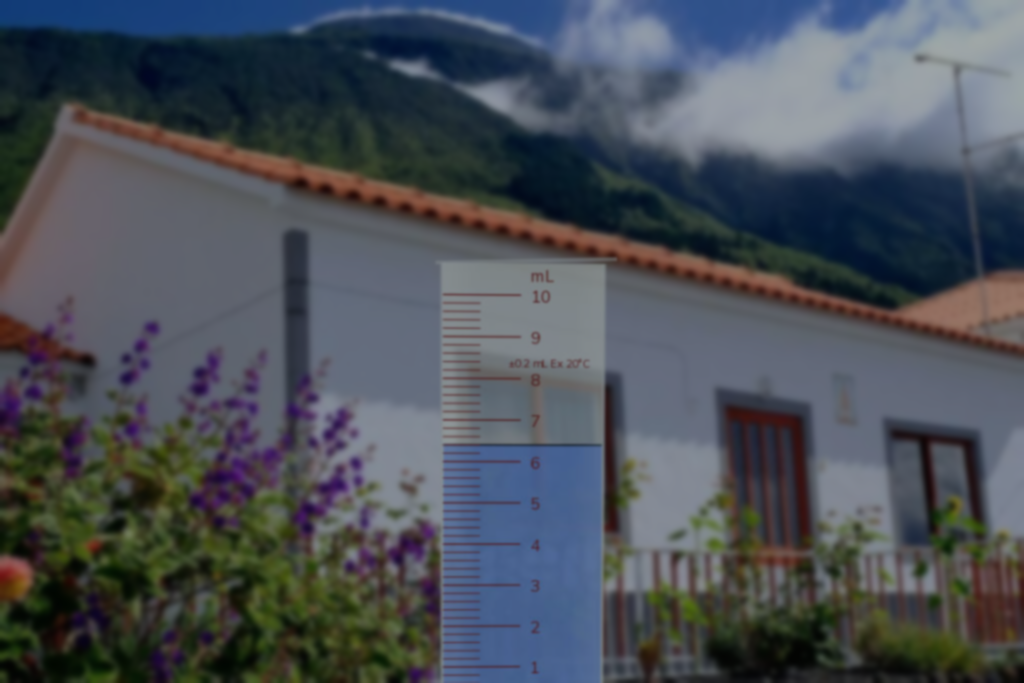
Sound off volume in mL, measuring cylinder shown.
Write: 6.4 mL
